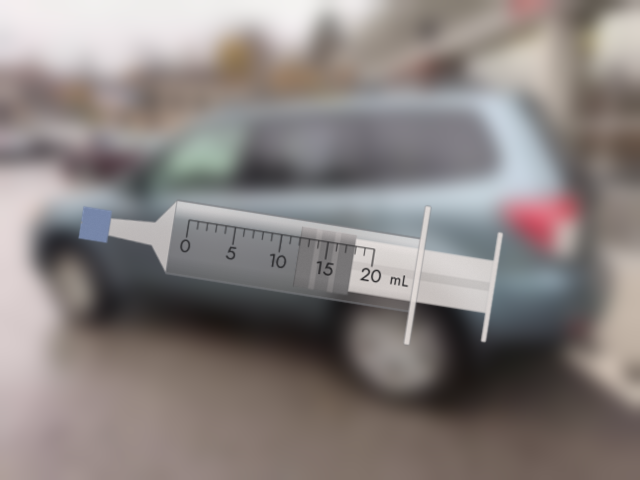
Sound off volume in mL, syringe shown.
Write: 12 mL
